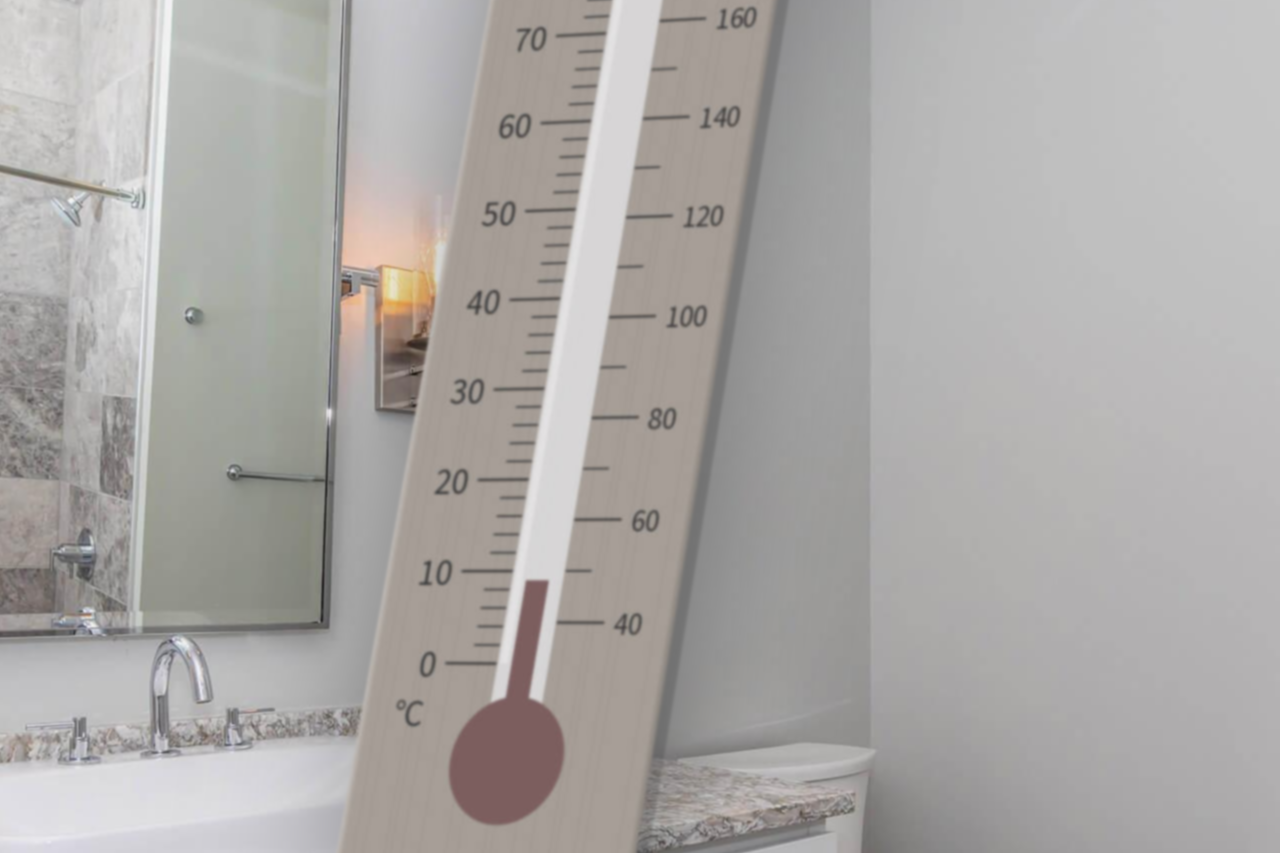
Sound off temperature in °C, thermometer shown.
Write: 9 °C
